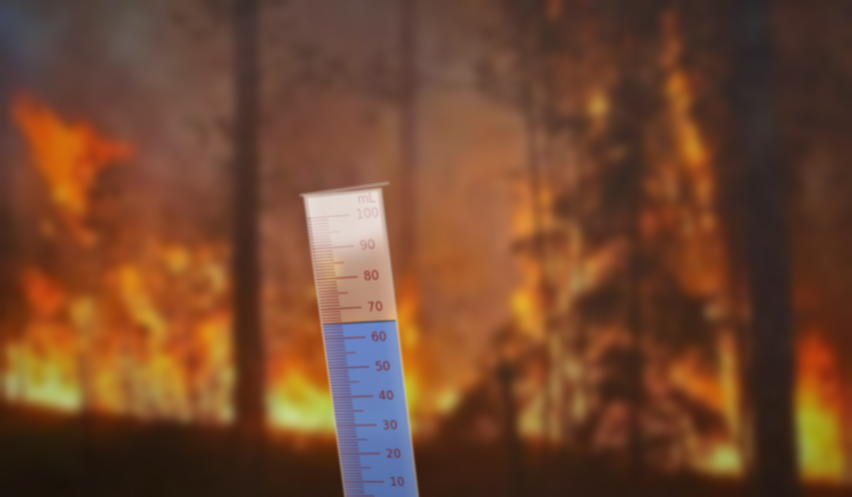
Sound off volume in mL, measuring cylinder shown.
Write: 65 mL
